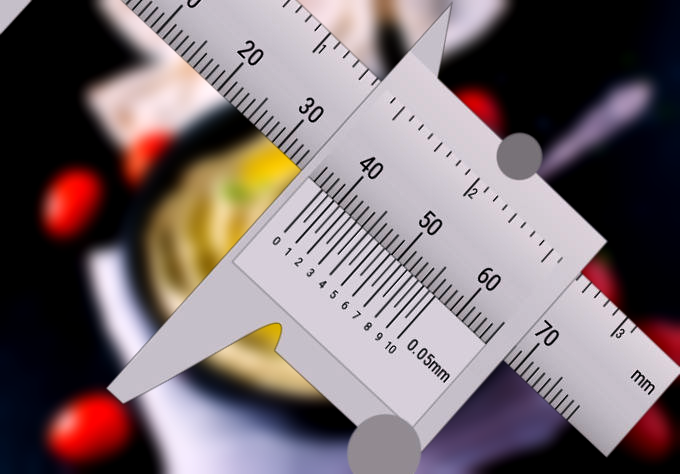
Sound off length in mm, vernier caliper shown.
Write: 37.4 mm
